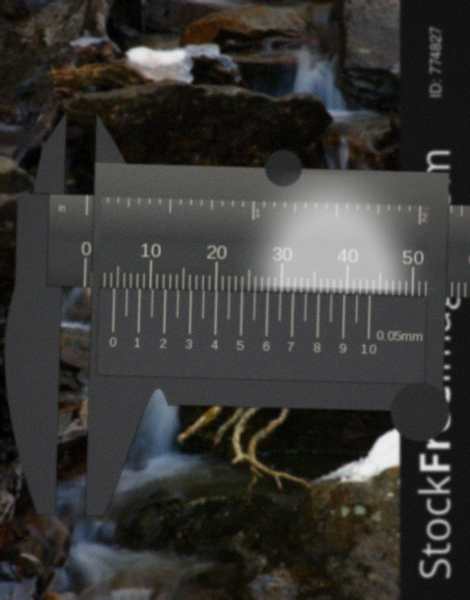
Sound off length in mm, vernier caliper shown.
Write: 4.5 mm
